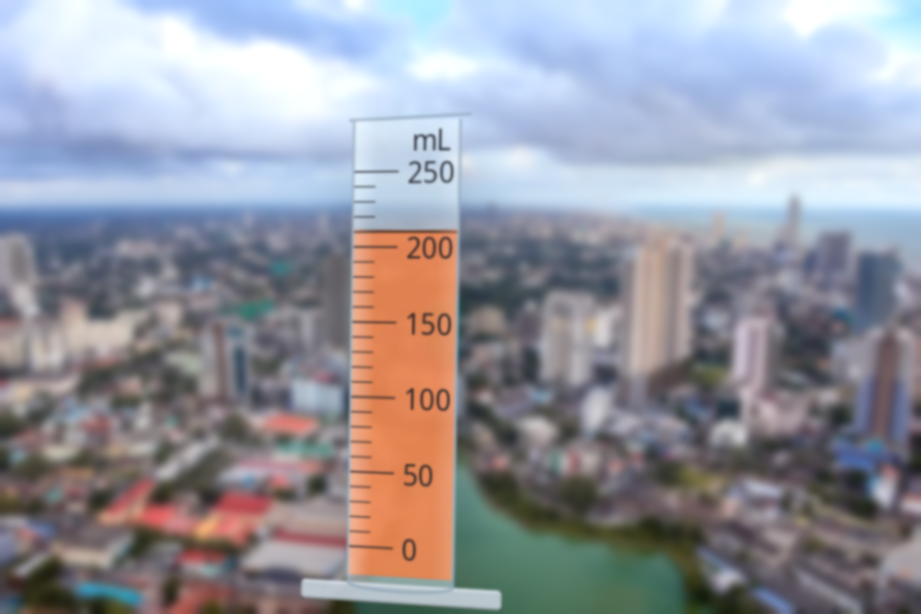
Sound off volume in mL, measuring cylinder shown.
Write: 210 mL
